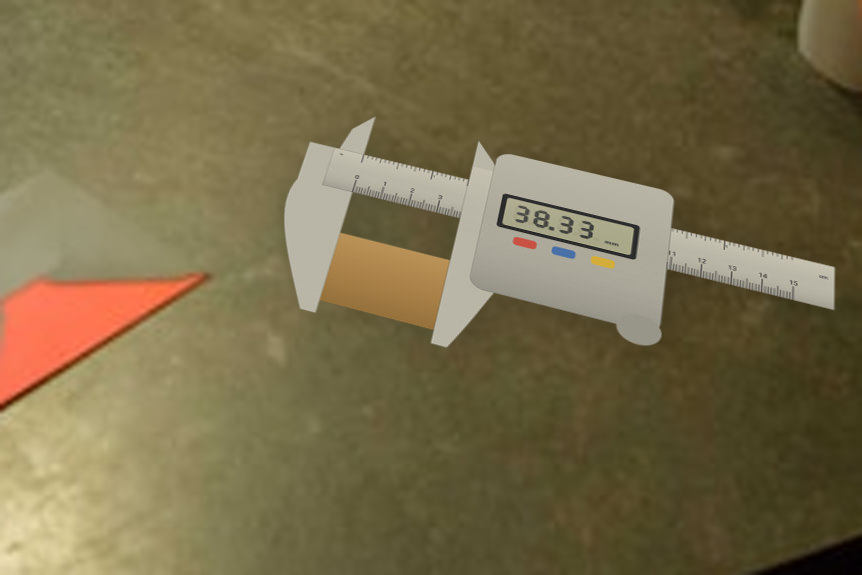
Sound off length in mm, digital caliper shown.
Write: 38.33 mm
